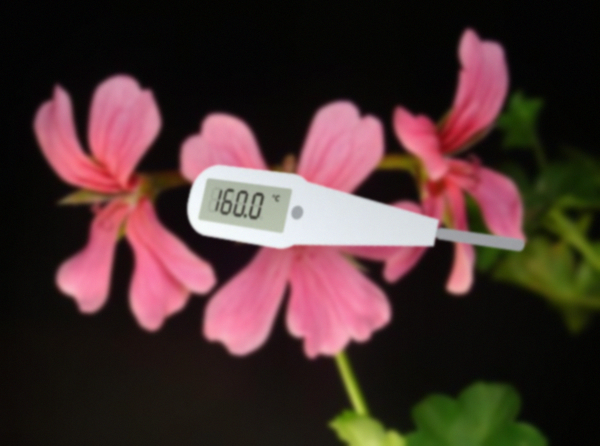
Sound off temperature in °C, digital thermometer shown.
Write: 160.0 °C
